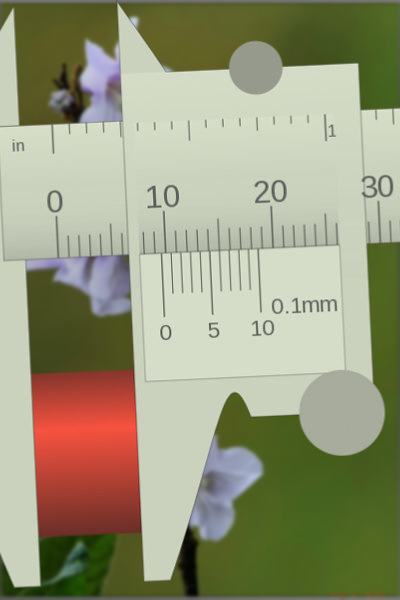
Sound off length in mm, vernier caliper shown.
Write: 9.6 mm
